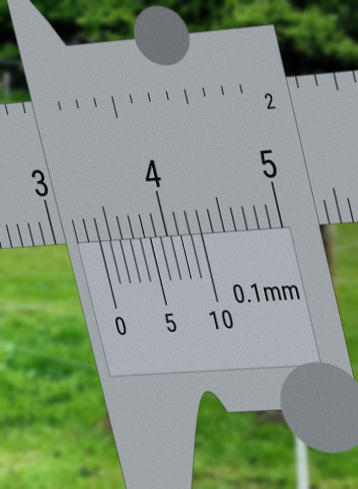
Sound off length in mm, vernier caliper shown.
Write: 34.0 mm
